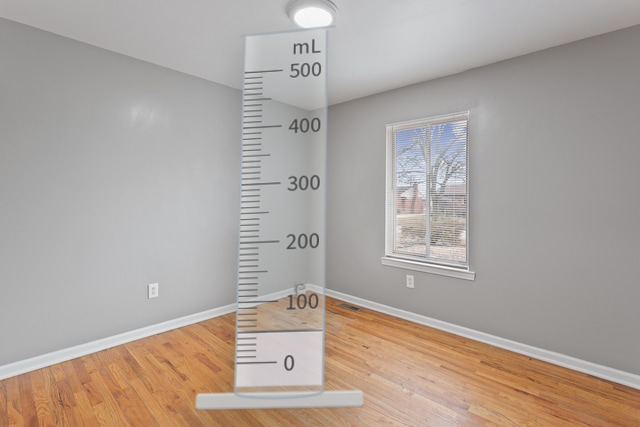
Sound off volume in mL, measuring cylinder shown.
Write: 50 mL
